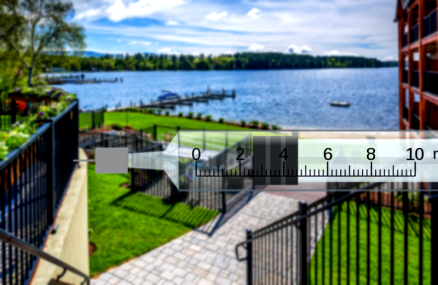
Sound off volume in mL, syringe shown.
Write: 2.6 mL
